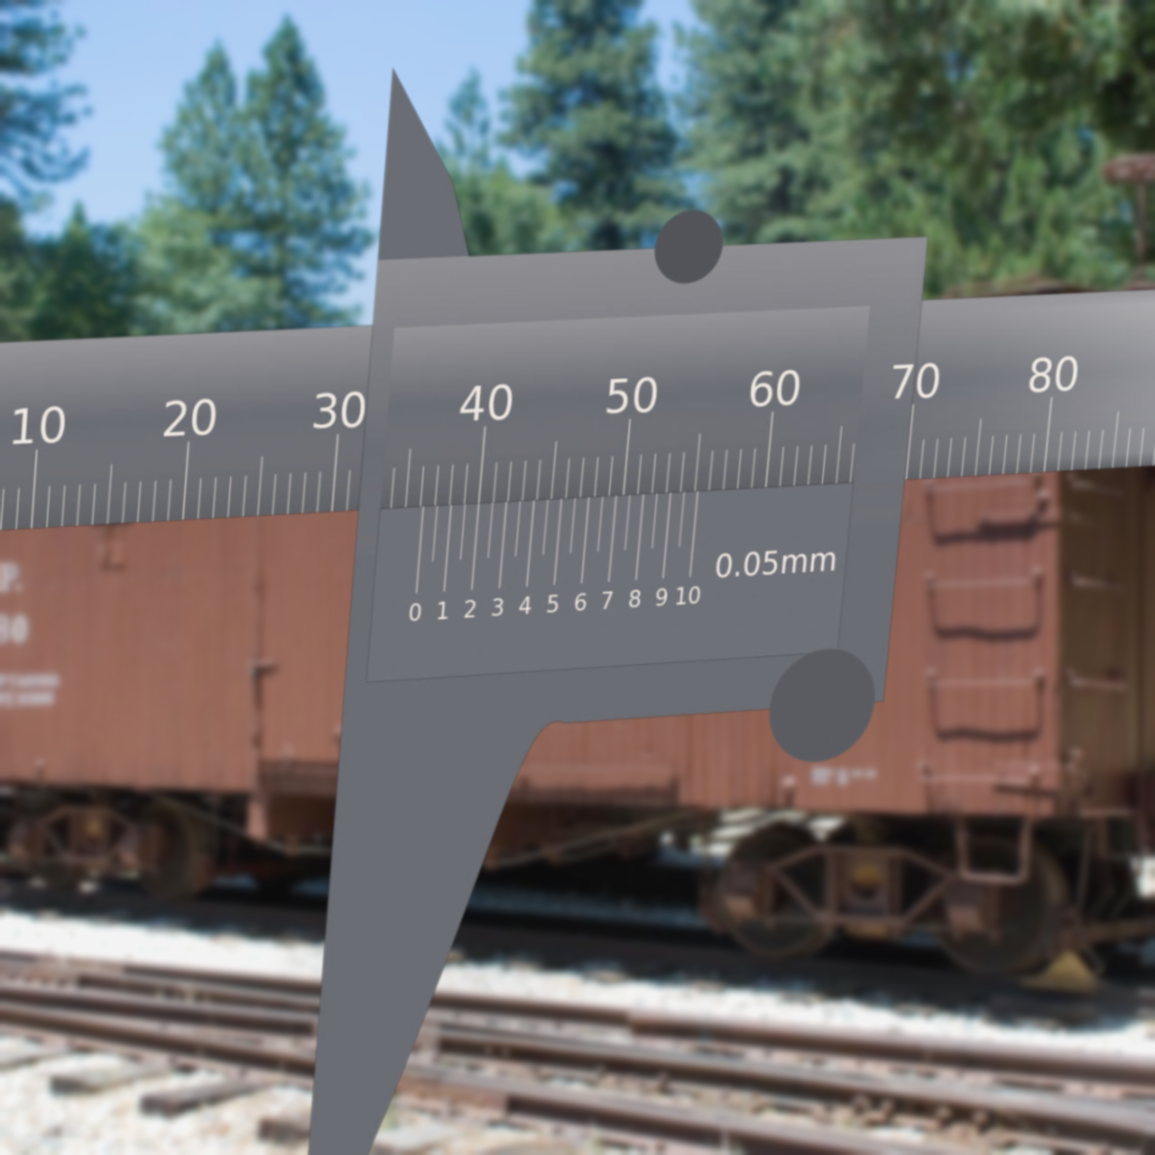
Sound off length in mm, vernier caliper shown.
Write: 36.2 mm
